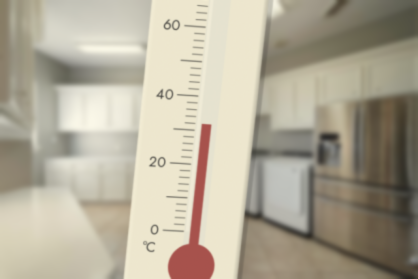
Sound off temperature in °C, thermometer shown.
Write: 32 °C
